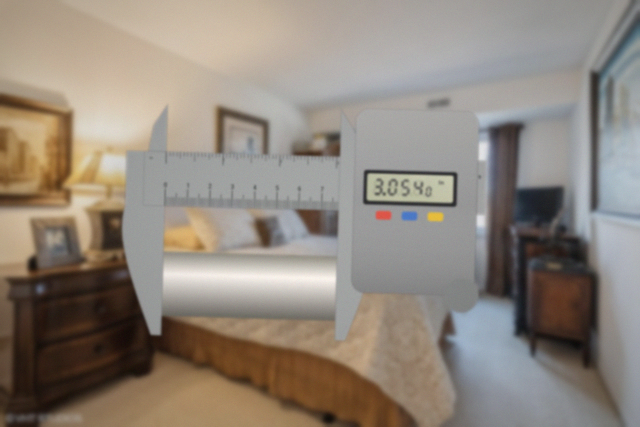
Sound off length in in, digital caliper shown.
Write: 3.0540 in
